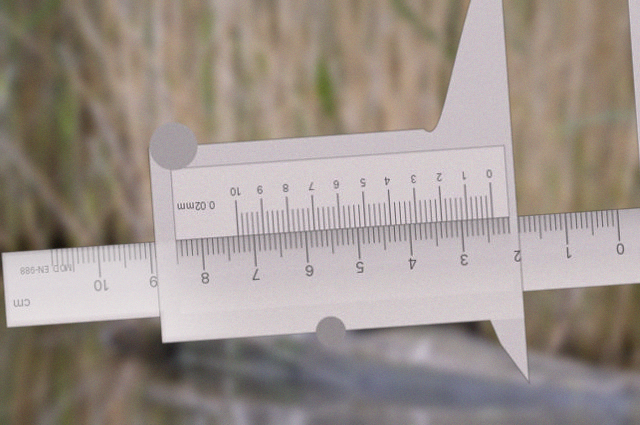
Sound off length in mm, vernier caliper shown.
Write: 24.0 mm
